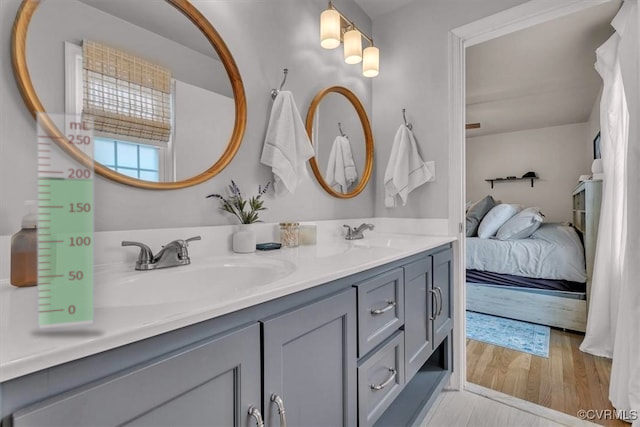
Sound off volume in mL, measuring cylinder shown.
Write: 190 mL
